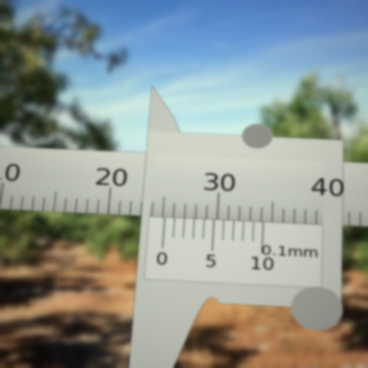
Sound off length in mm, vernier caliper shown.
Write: 25.2 mm
